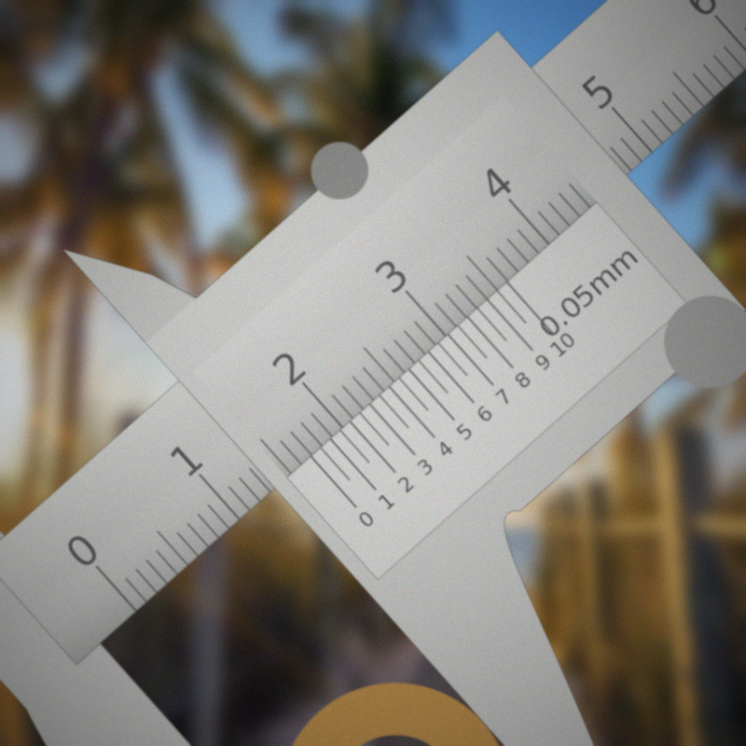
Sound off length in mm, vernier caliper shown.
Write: 16.9 mm
